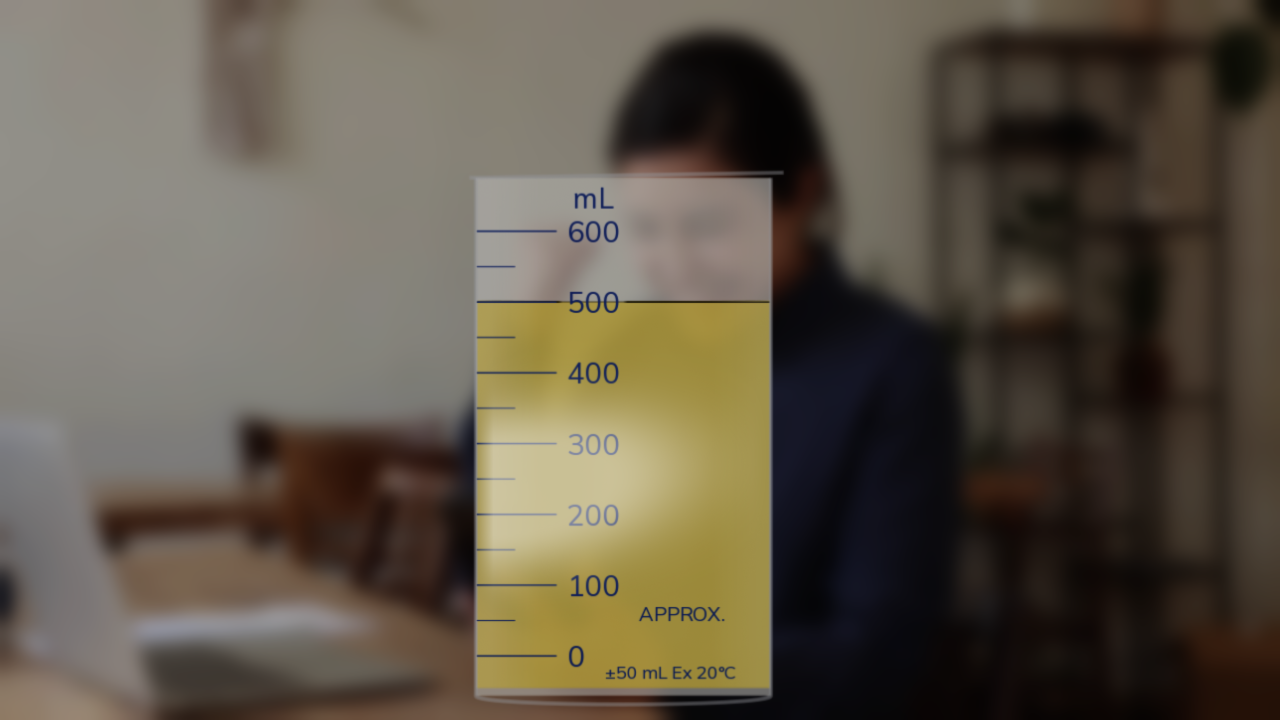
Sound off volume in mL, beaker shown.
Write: 500 mL
